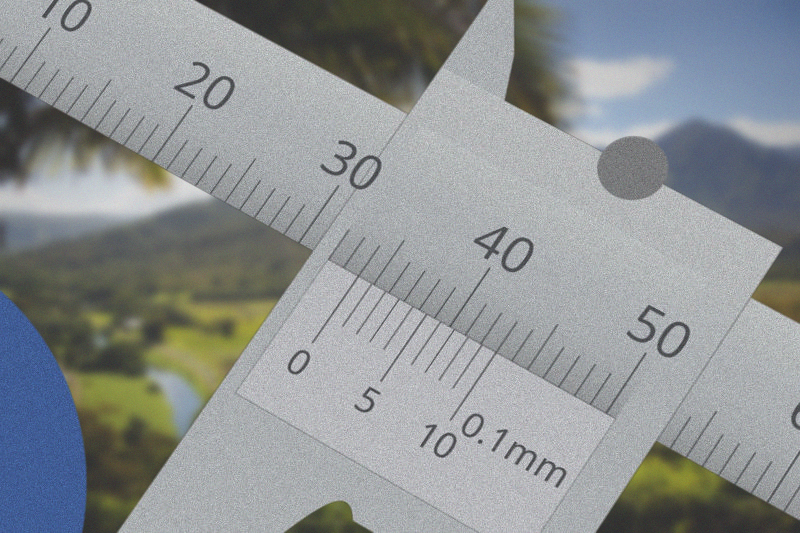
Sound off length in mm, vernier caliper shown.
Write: 34.0 mm
